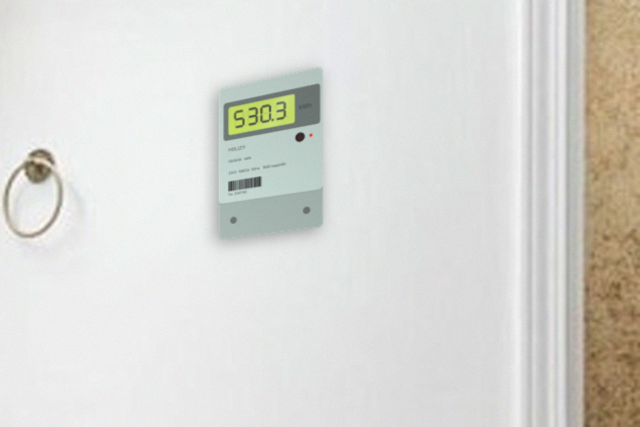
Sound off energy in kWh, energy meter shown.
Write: 530.3 kWh
